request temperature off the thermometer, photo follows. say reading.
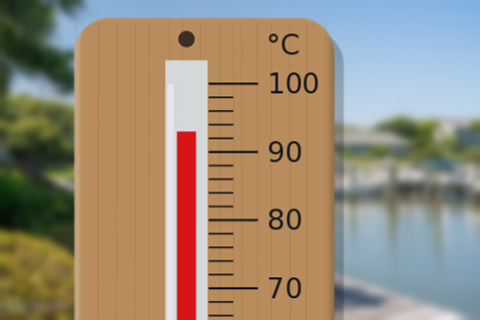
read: 93 °C
